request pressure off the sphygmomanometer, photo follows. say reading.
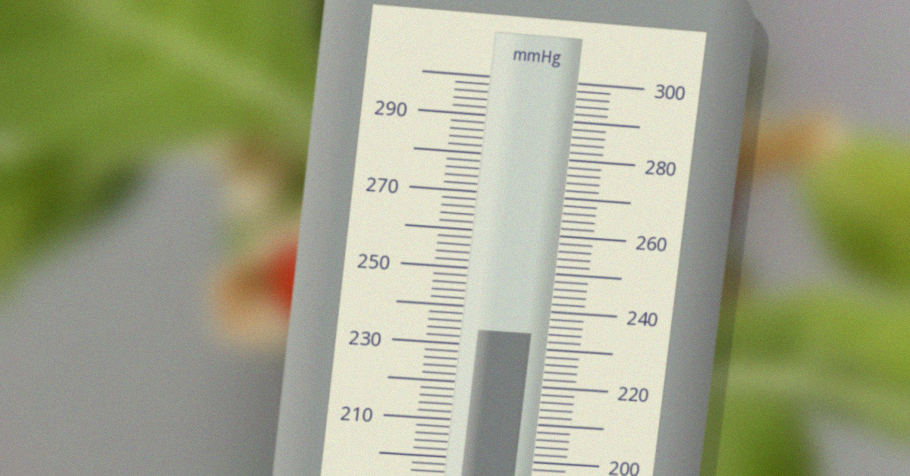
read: 234 mmHg
